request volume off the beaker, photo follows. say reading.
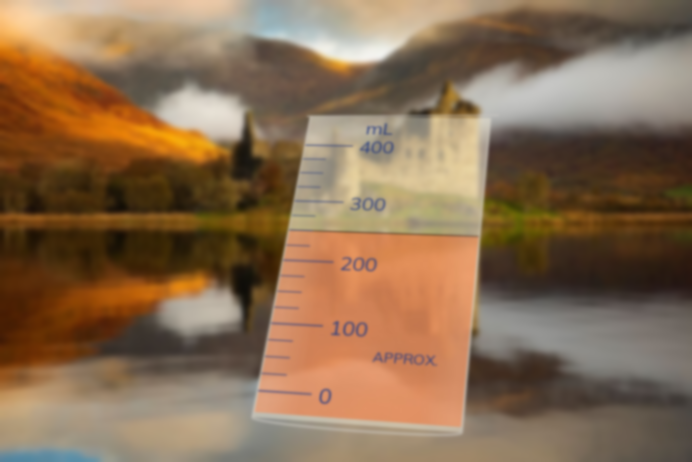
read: 250 mL
